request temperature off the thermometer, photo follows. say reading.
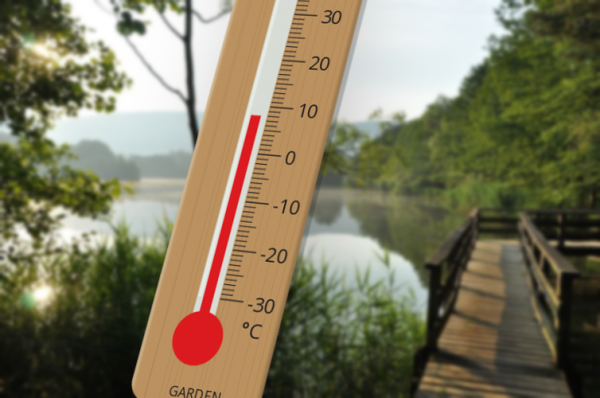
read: 8 °C
